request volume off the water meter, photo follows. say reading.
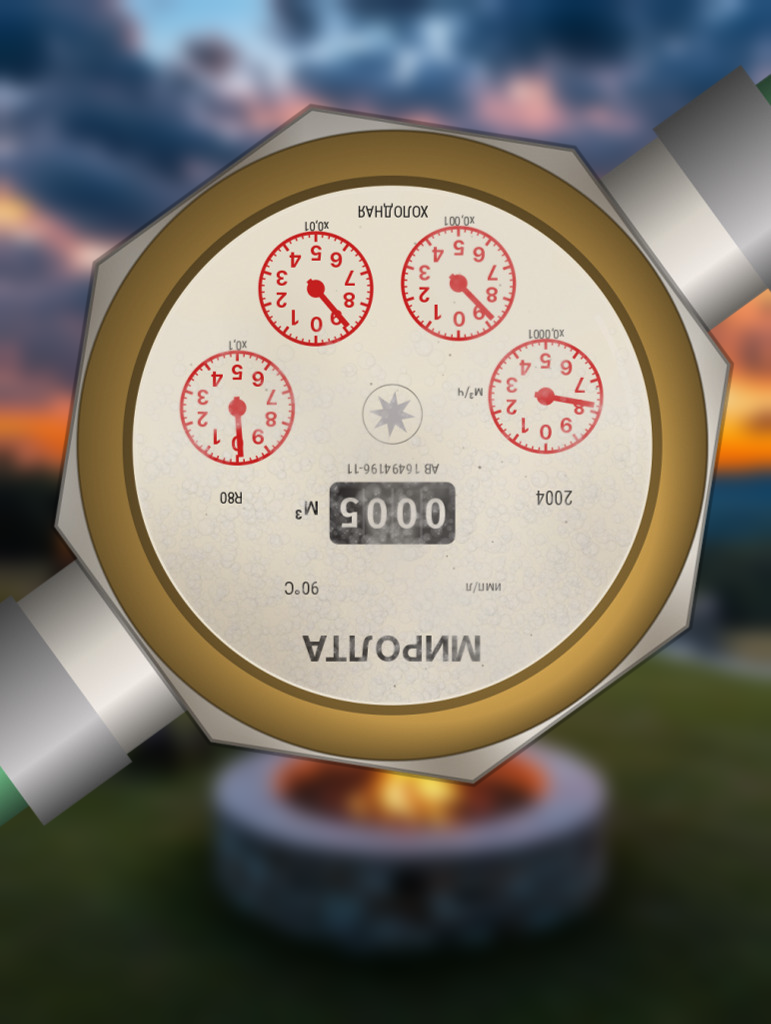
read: 4.9887 m³
